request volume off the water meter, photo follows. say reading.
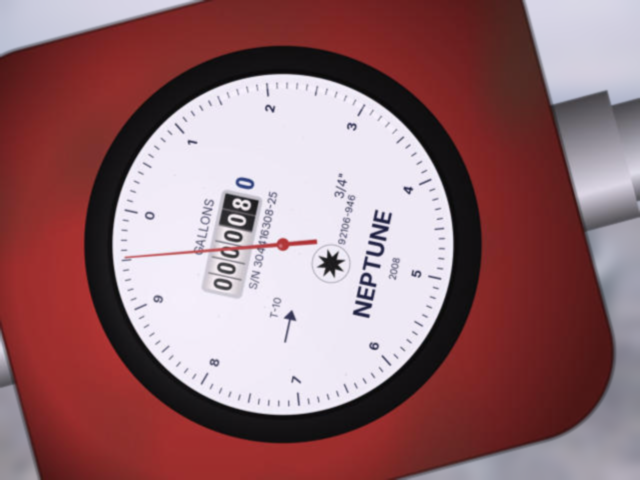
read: 79.5 gal
